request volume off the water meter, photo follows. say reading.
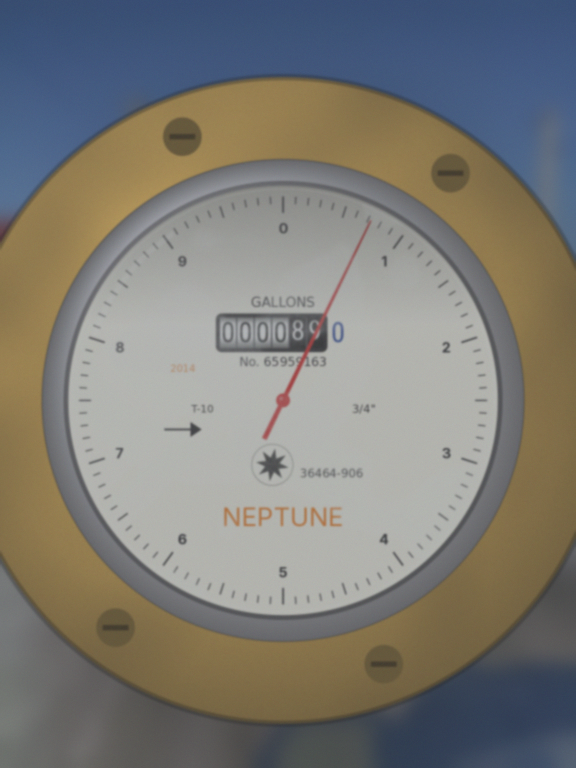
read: 890.7 gal
